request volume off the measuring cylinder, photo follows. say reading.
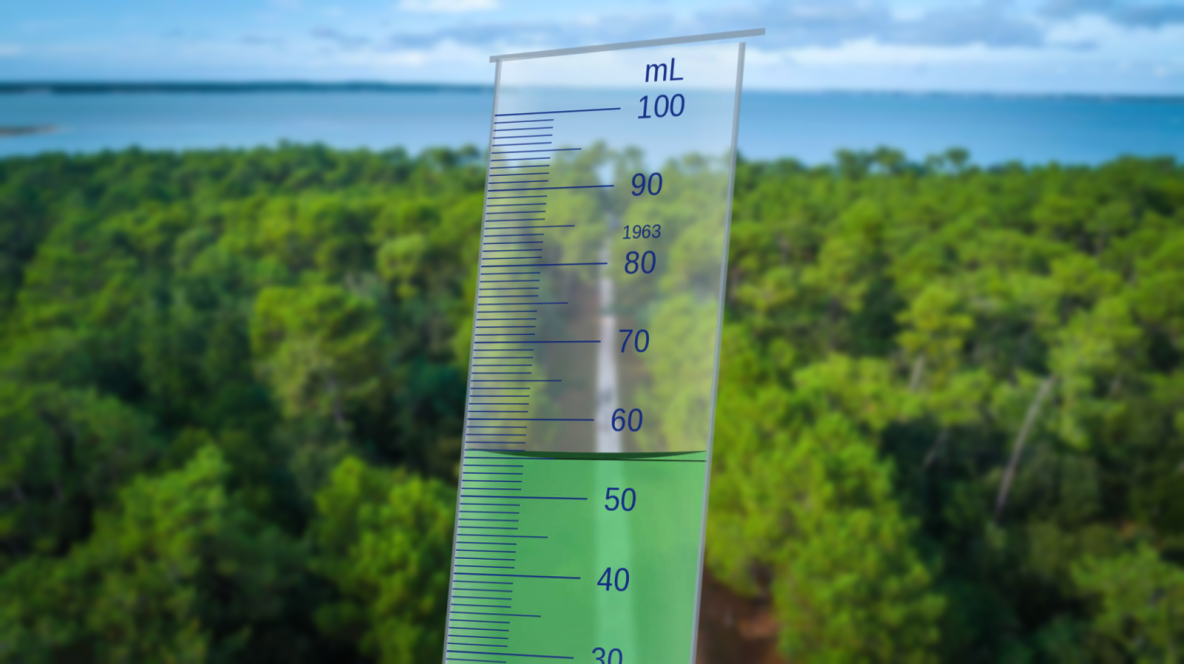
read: 55 mL
